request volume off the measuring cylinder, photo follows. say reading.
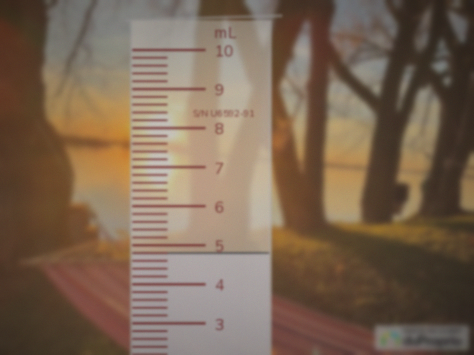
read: 4.8 mL
